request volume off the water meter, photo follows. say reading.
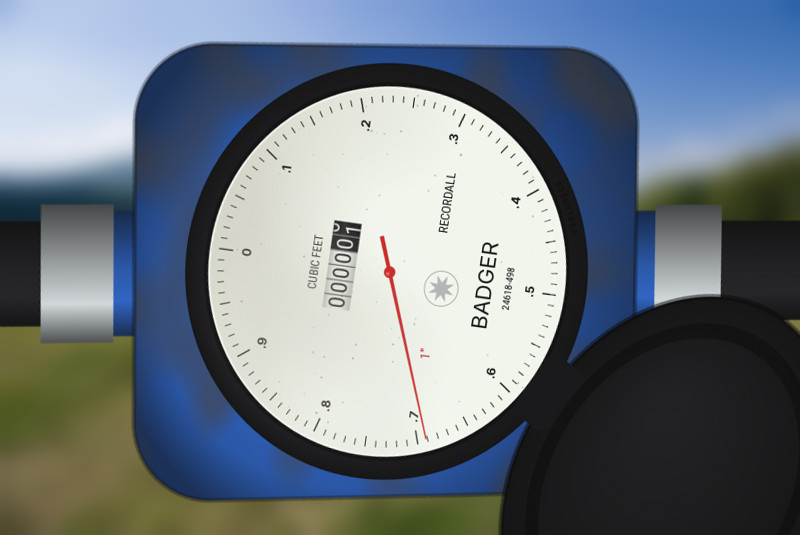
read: 0.69 ft³
